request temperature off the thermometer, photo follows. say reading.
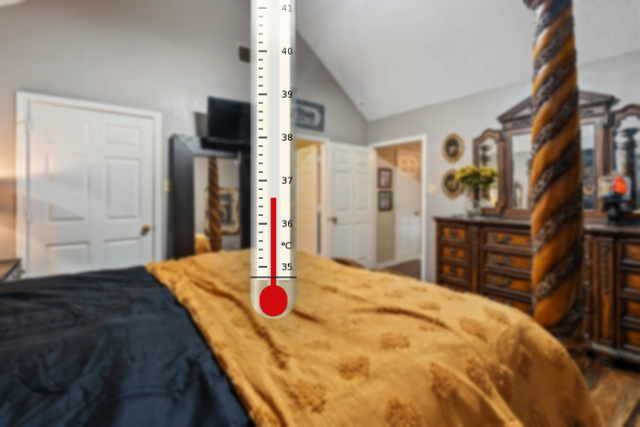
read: 36.6 °C
